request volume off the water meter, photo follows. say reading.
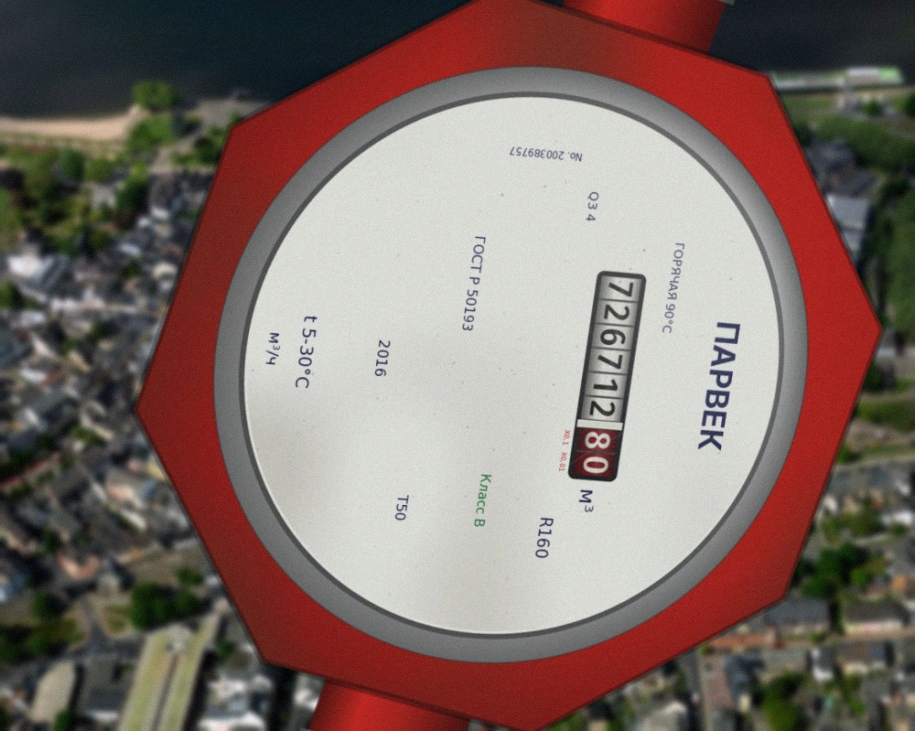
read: 726712.80 m³
